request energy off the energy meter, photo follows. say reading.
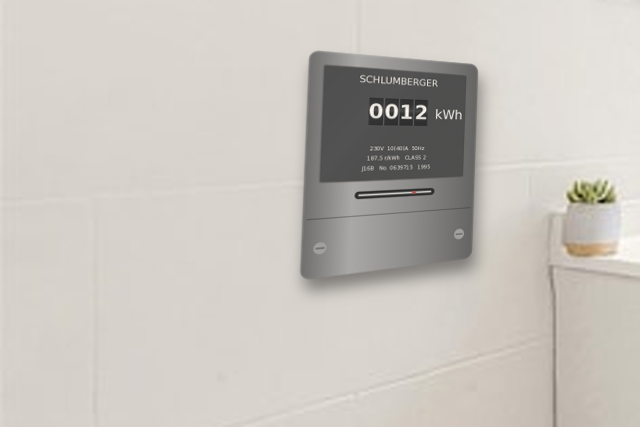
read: 12 kWh
